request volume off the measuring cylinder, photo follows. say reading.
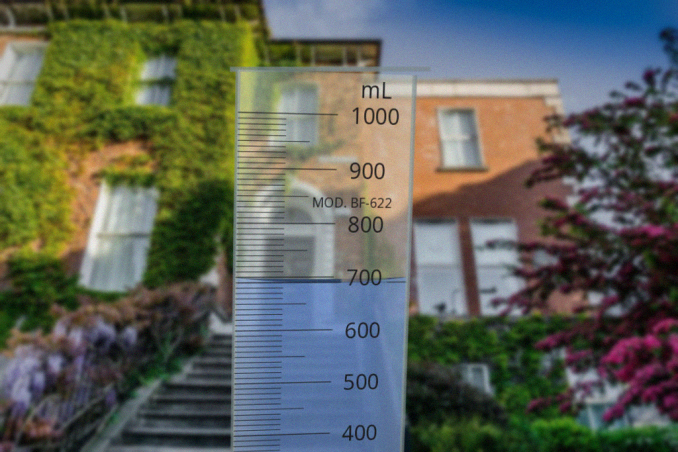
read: 690 mL
